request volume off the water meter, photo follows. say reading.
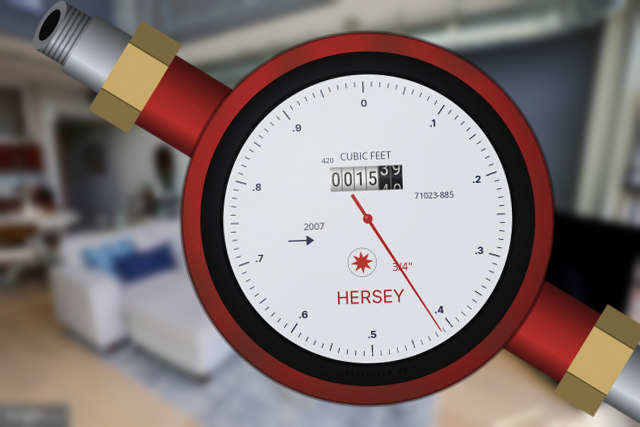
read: 1539.41 ft³
